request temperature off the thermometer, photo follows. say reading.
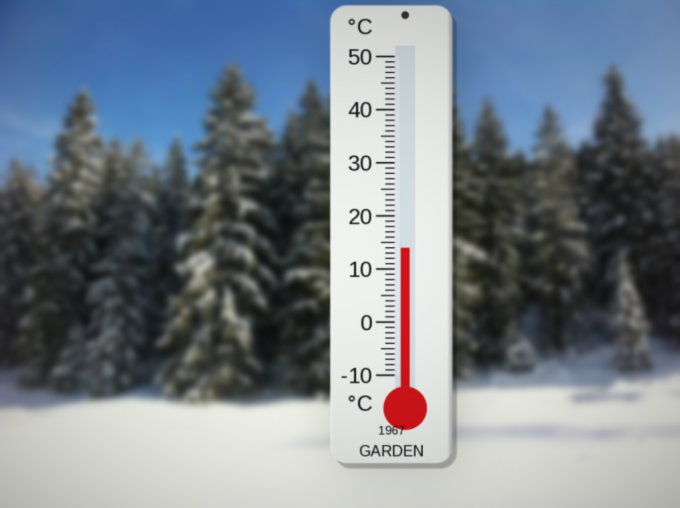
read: 14 °C
